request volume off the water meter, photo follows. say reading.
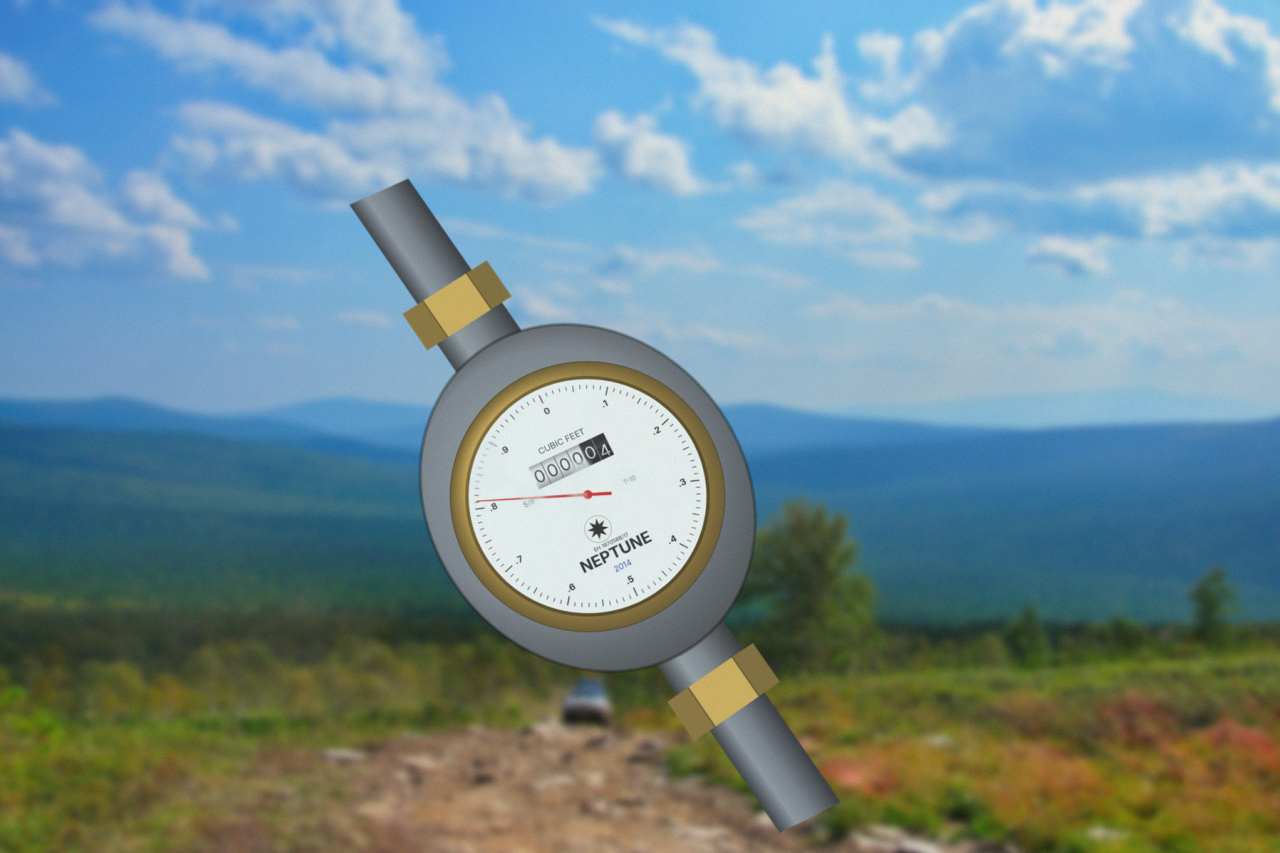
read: 3.81 ft³
